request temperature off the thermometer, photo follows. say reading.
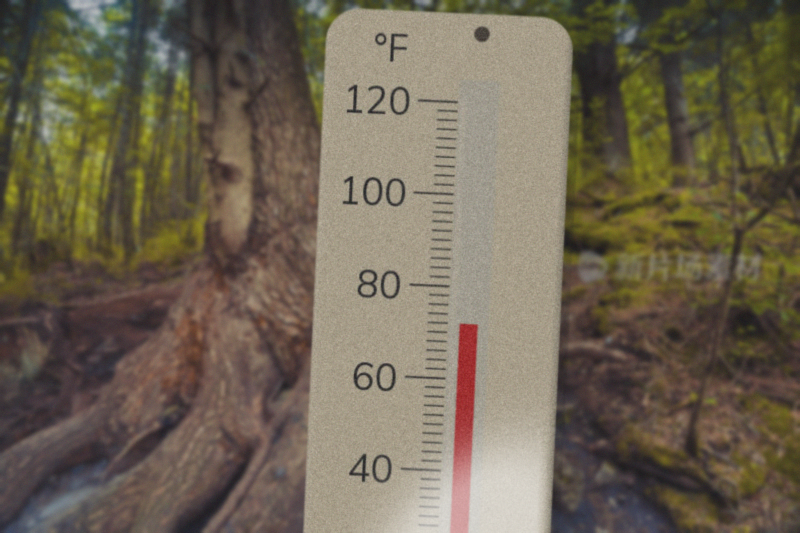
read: 72 °F
